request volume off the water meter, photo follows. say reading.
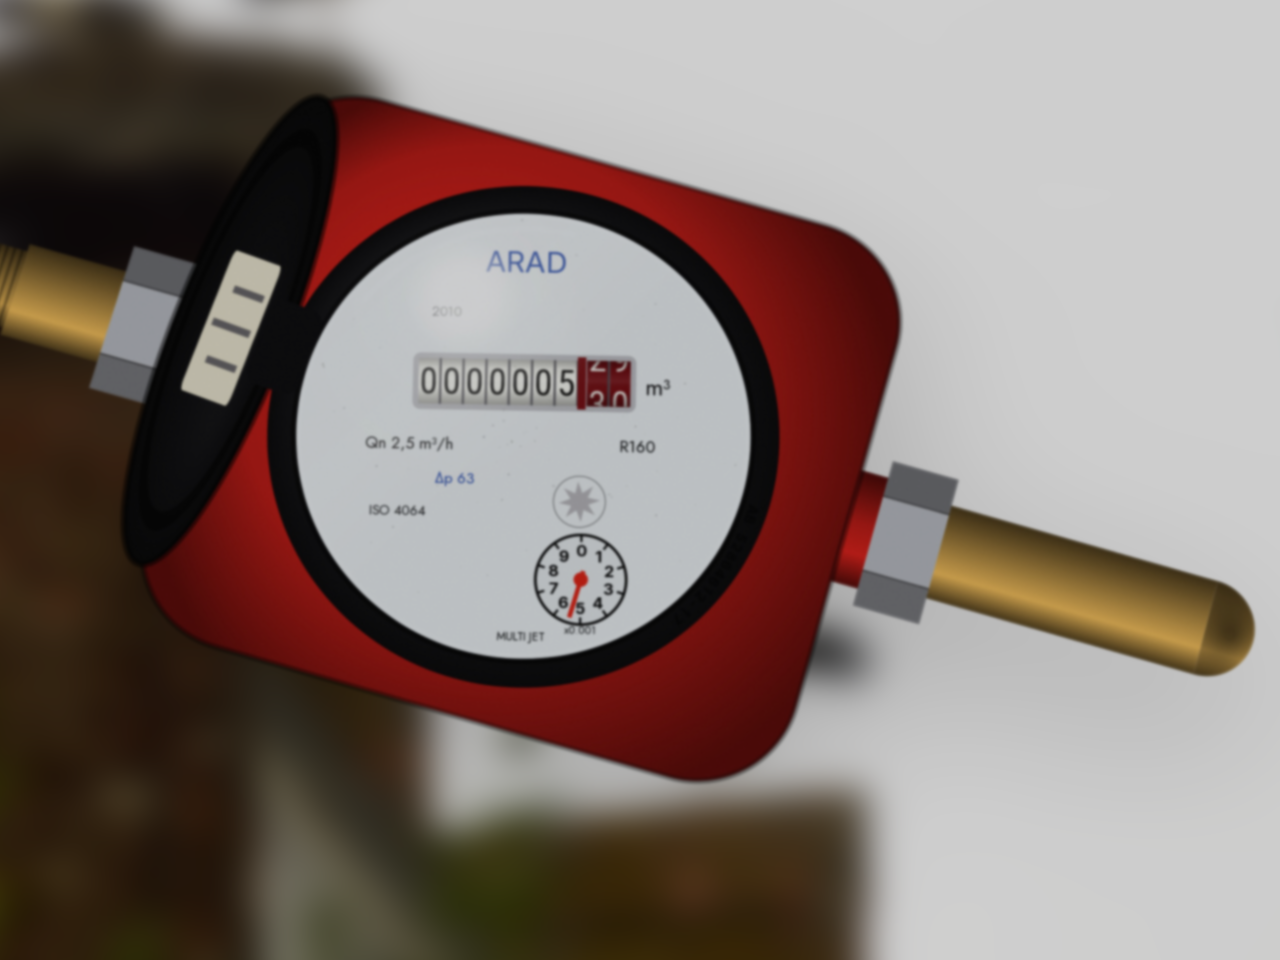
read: 5.295 m³
